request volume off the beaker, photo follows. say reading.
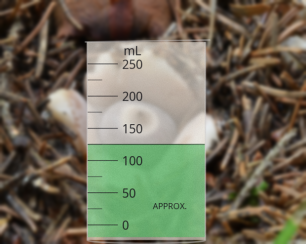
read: 125 mL
